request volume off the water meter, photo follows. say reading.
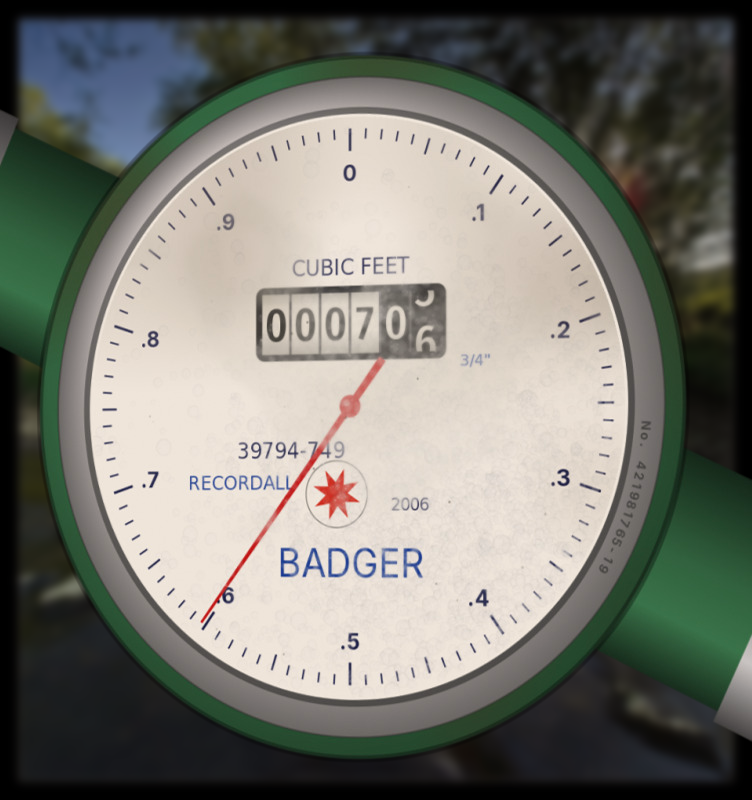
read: 705.60 ft³
